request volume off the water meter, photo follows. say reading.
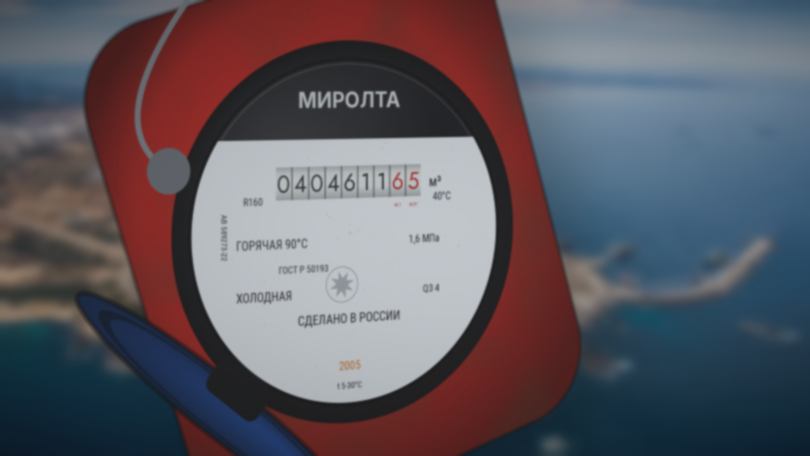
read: 404611.65 m³
